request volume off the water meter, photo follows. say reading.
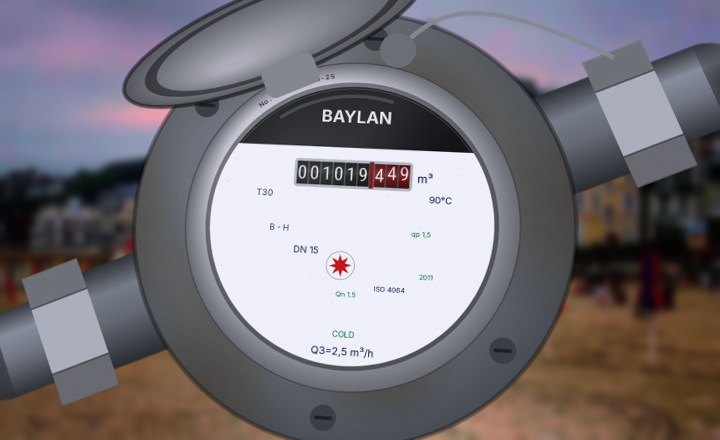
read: 1019.449 m³
